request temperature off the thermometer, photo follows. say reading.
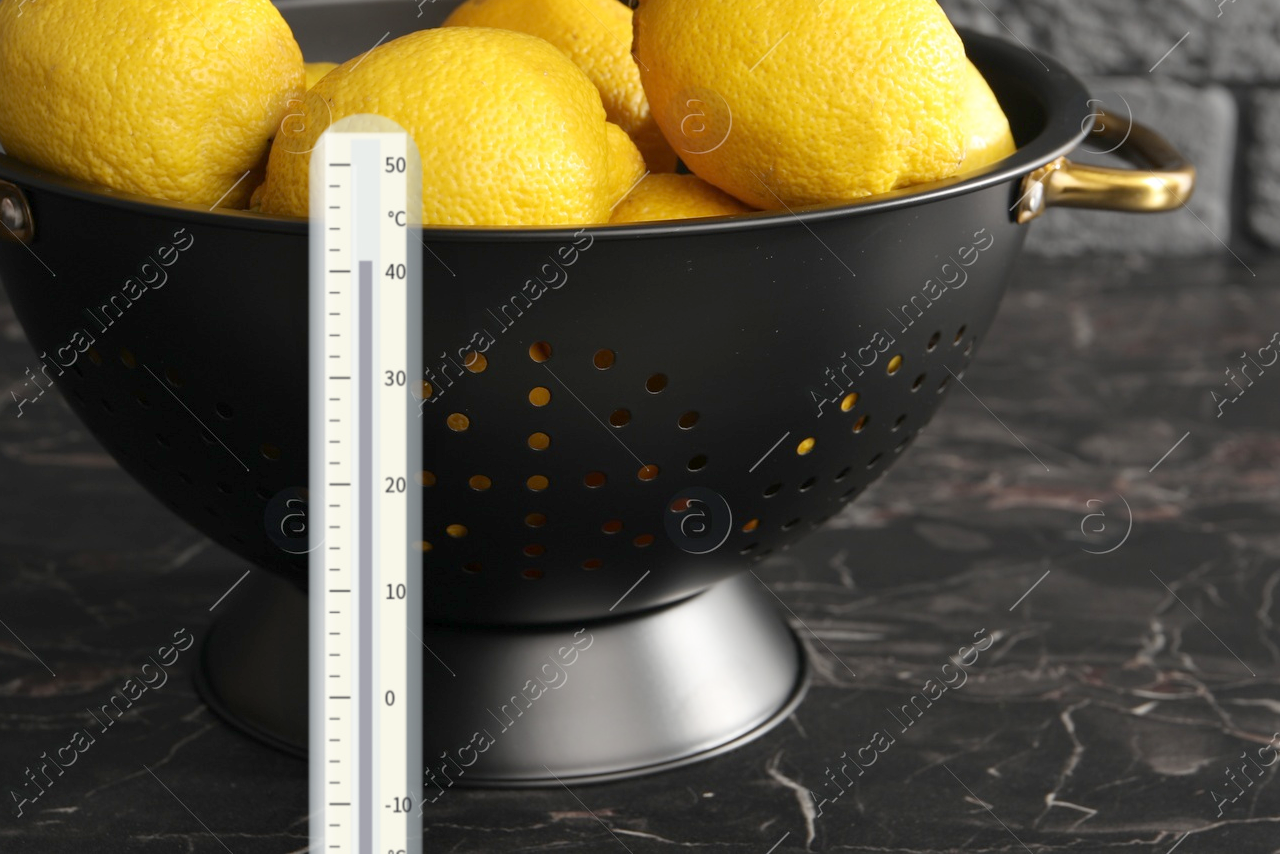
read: 41 °C
